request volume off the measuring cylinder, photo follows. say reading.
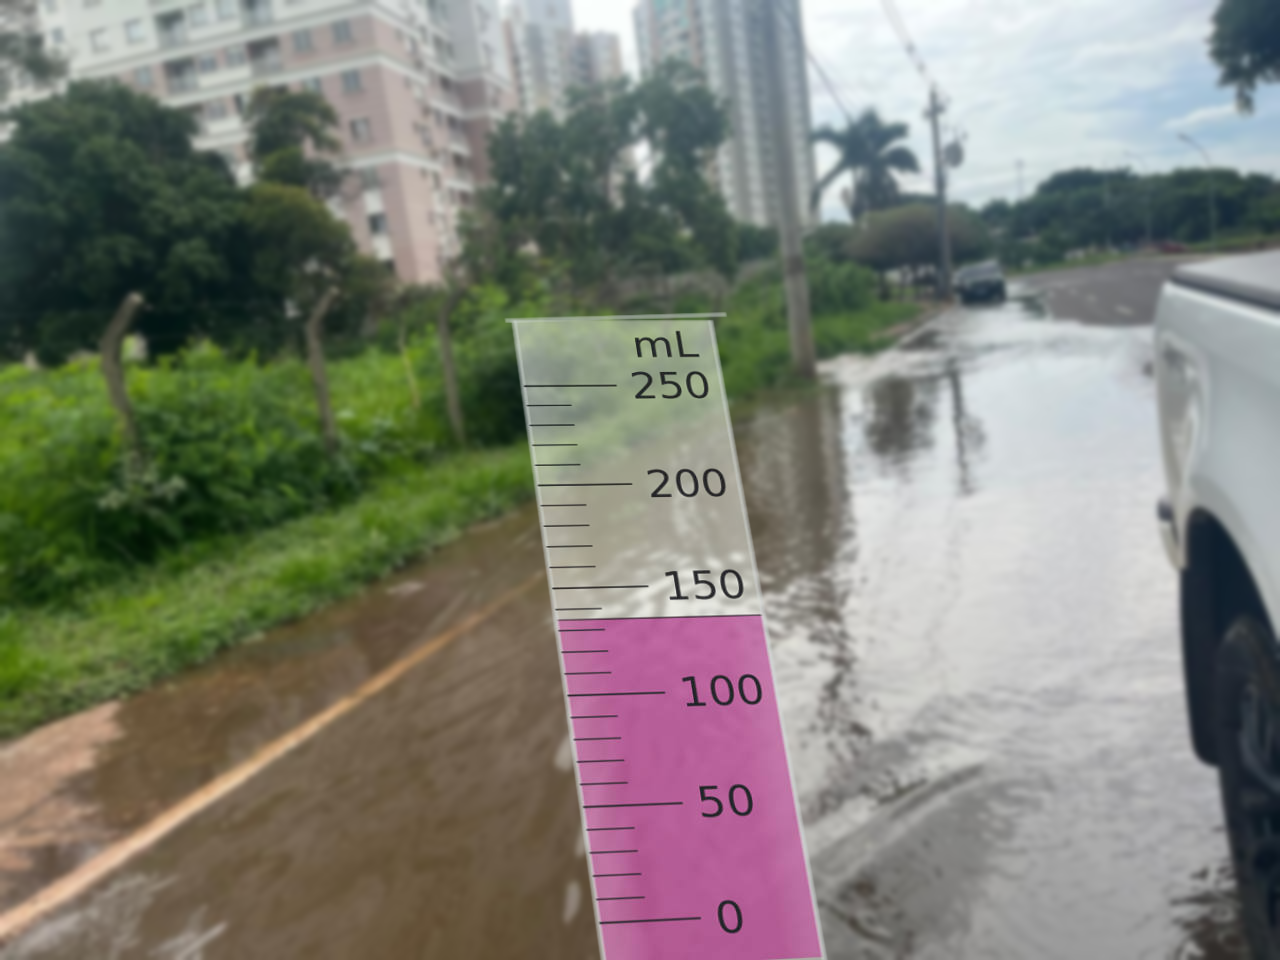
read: 135 mL
